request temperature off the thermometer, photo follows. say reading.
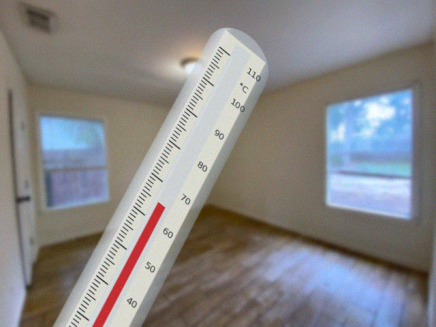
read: 65 °C
